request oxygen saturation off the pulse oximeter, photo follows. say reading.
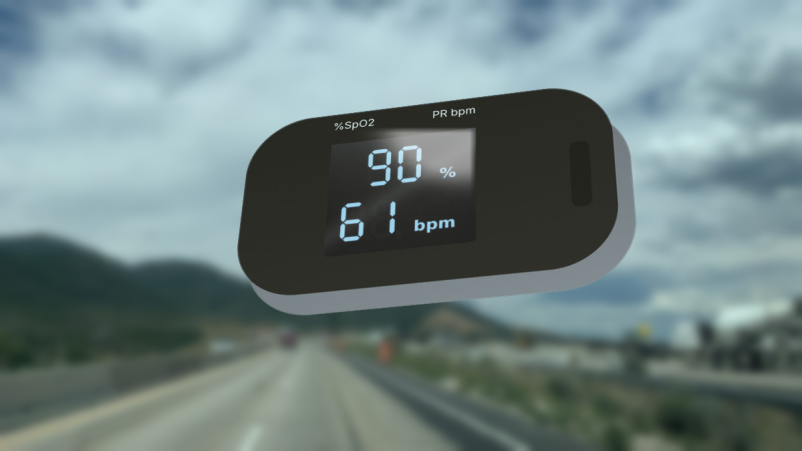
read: 90 %
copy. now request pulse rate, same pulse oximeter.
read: 61 bpm
